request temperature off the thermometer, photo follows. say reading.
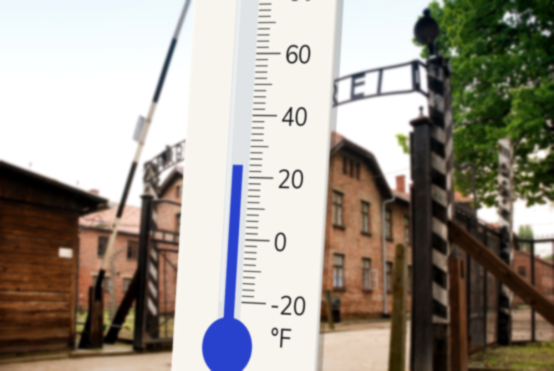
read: 24 °F
